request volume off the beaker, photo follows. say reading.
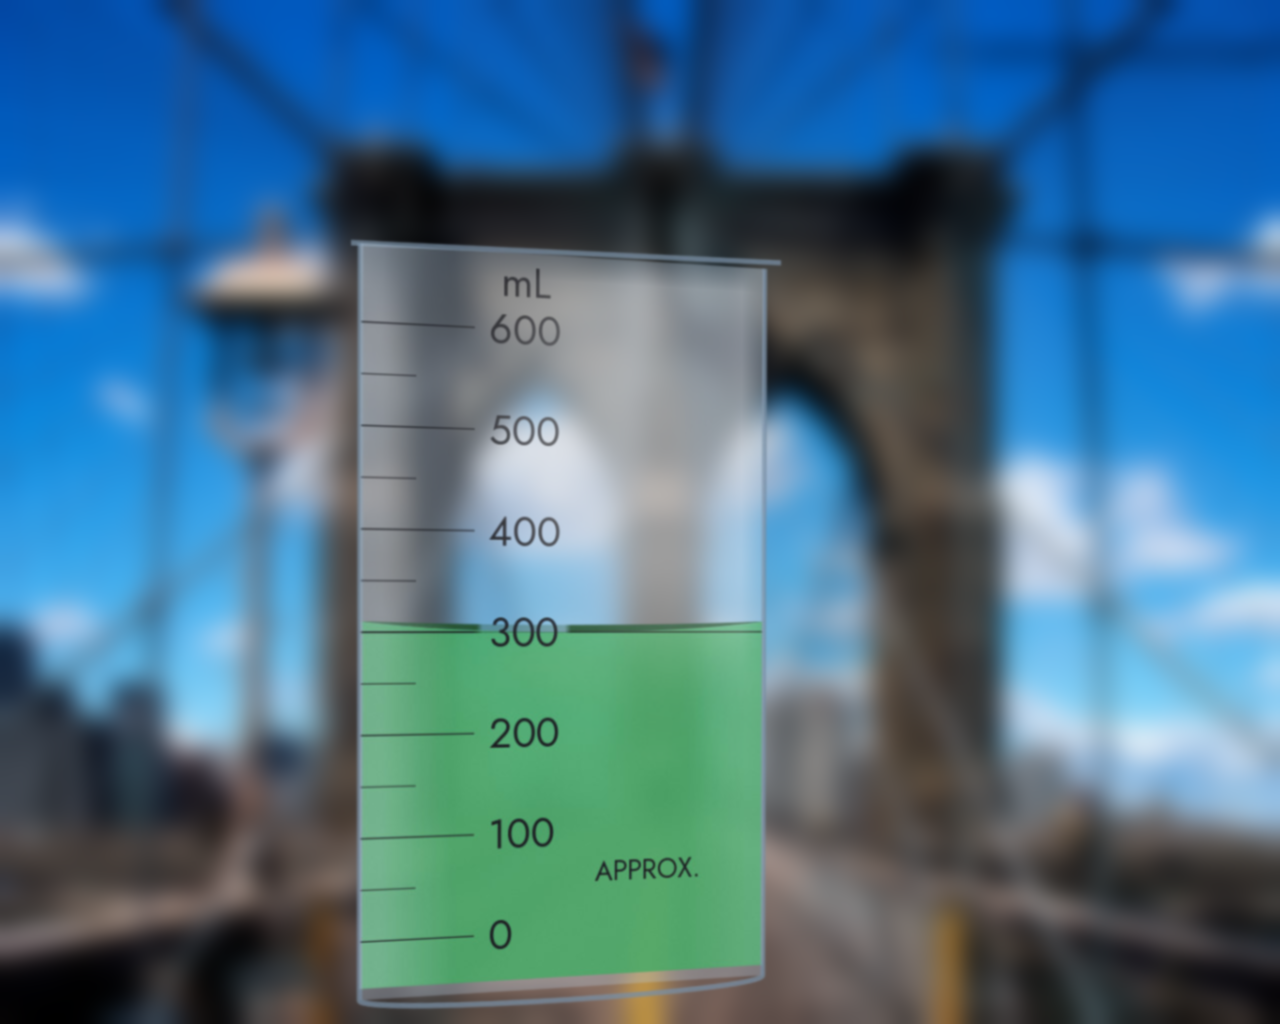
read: 300 mL
